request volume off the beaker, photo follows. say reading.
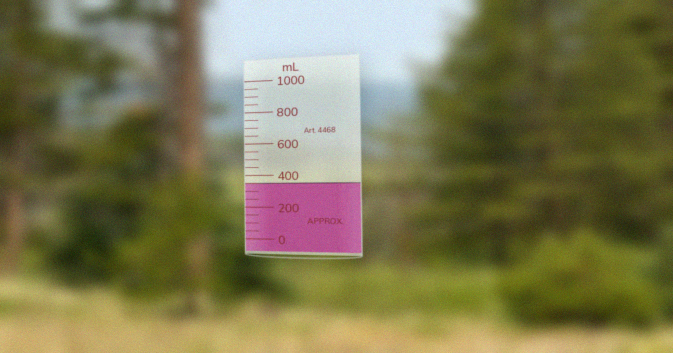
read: 350 mL
